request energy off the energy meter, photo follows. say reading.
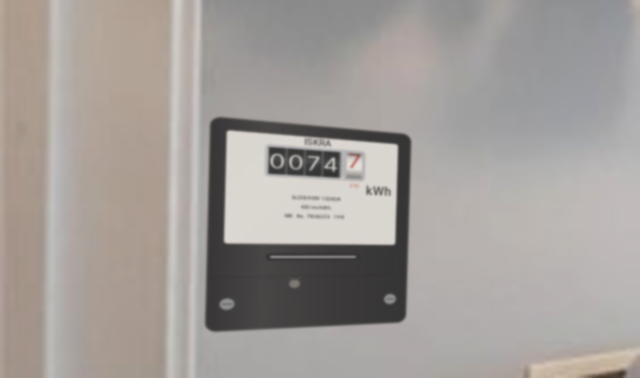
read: 74.7 kWh
